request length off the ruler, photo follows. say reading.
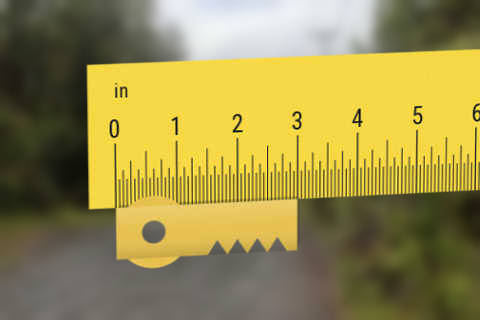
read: 3 in
